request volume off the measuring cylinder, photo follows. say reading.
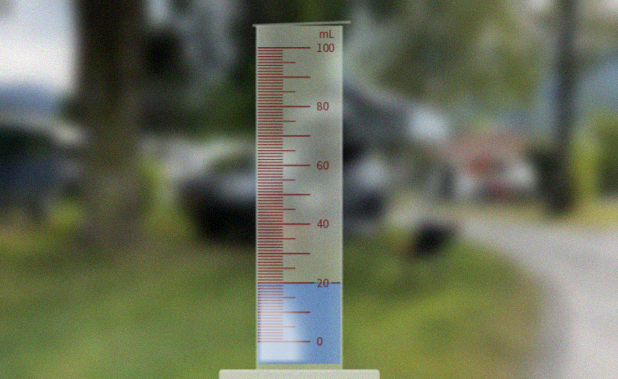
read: 20 mL
